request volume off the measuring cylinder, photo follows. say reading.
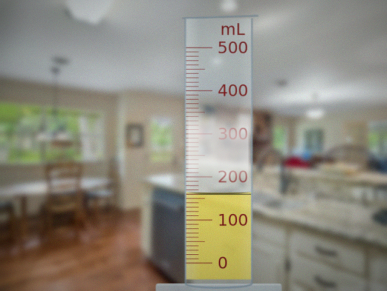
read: 160 mL
